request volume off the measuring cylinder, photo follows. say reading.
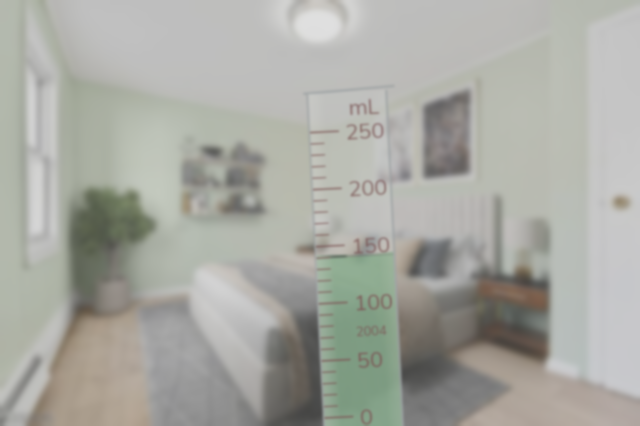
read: 140 mL
